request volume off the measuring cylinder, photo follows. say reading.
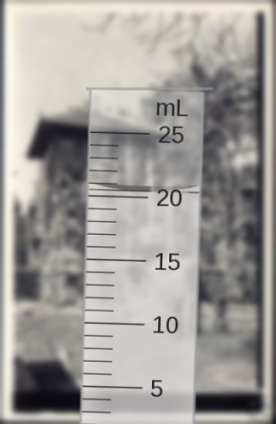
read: 20.5 mL
